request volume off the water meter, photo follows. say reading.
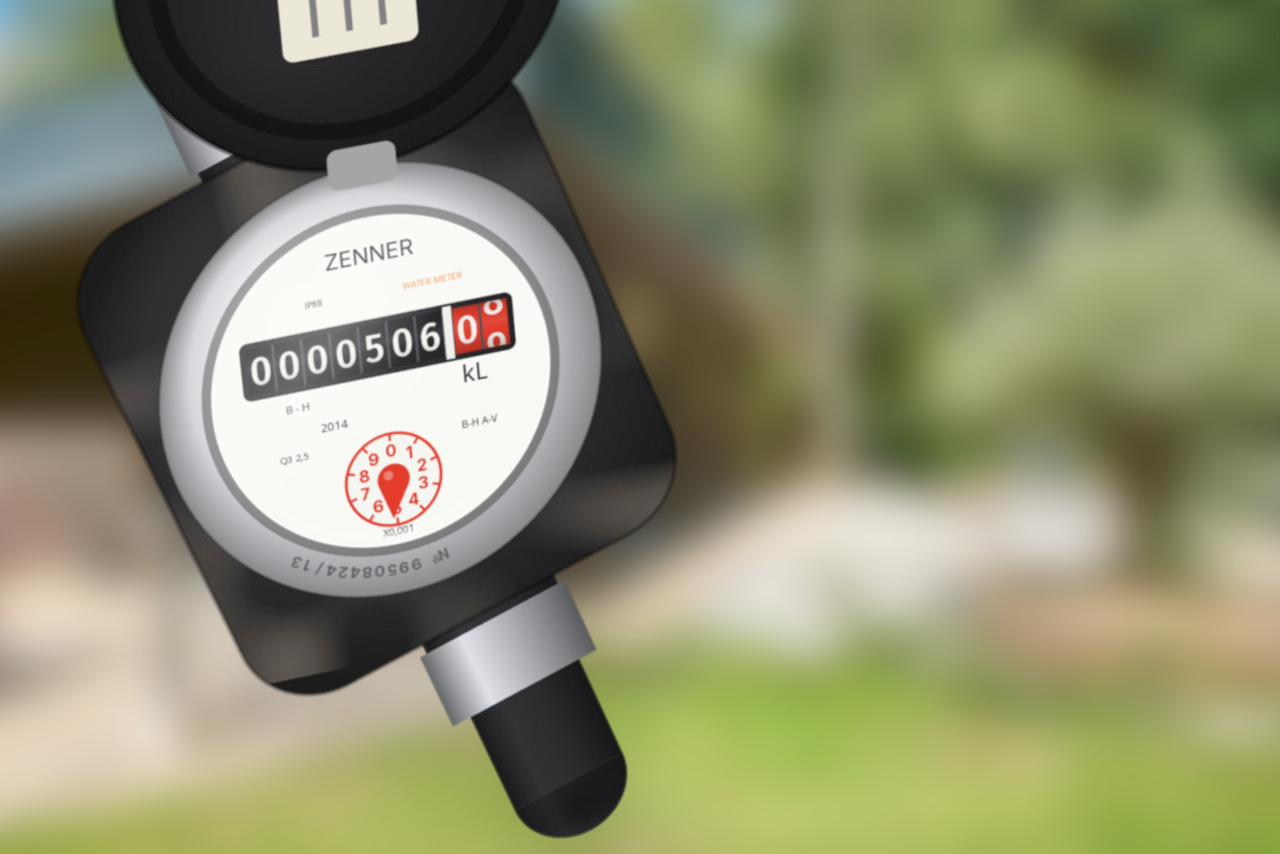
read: 506.085 kL
